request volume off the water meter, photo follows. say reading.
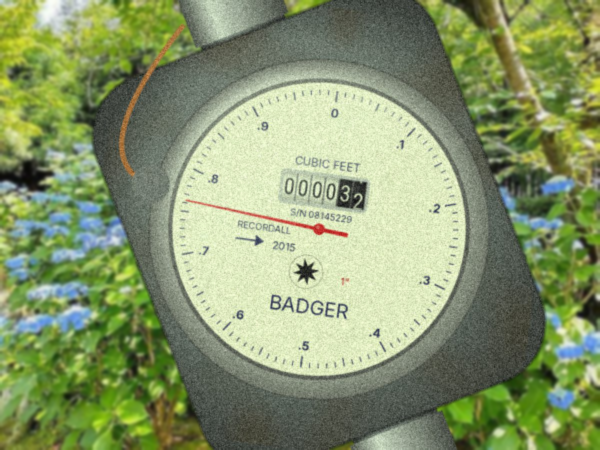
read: 31.76 ft³
